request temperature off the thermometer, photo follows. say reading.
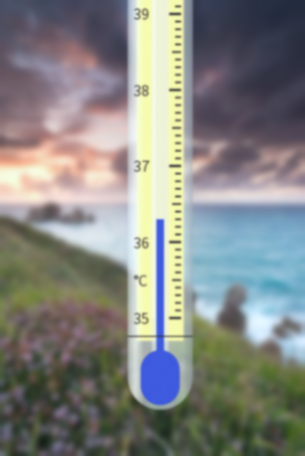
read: 36.3 °C
